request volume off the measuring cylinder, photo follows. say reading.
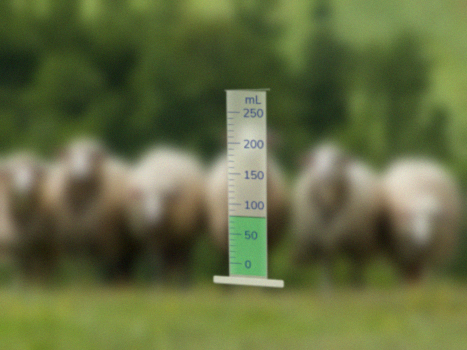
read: 80 mL
